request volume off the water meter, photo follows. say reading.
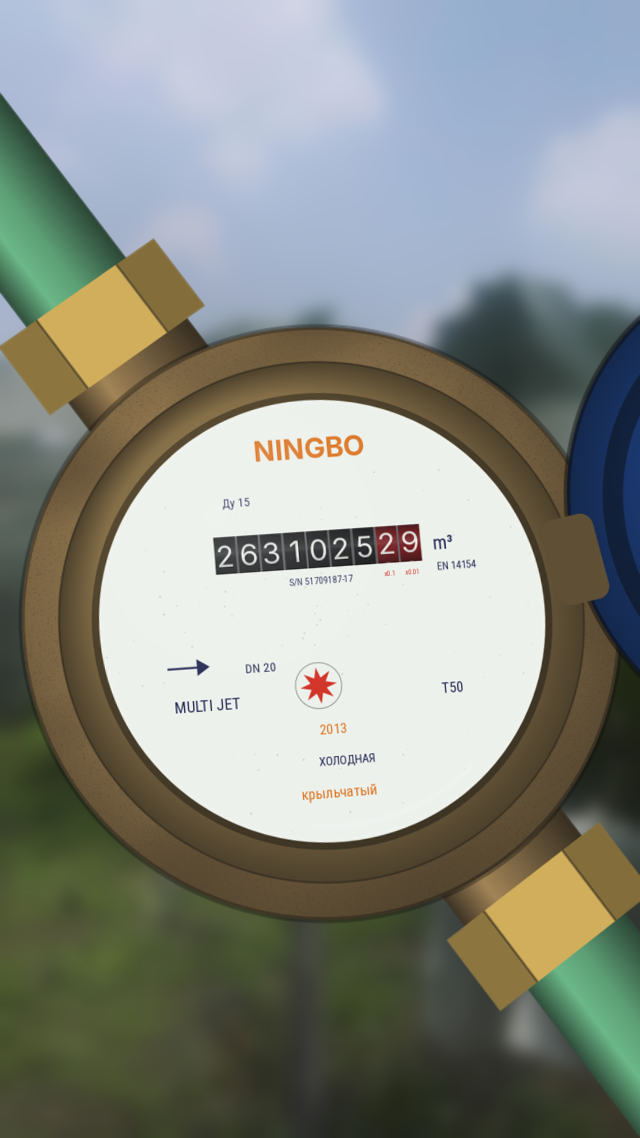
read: 2631025.29 m³
